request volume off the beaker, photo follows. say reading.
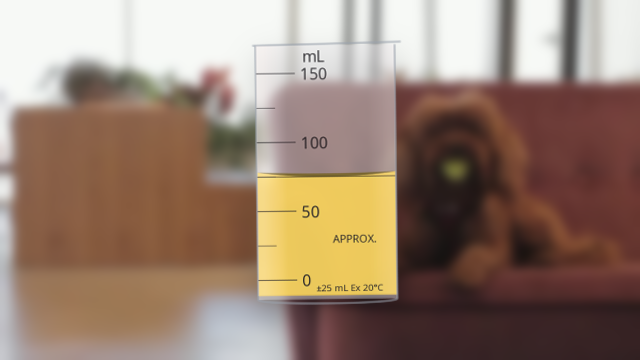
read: 75 mL
